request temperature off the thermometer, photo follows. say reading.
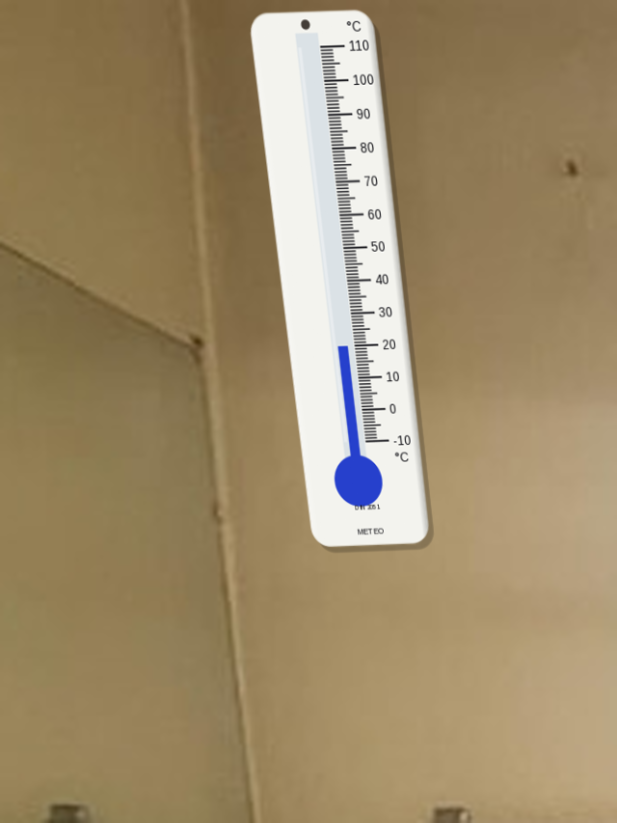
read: 20 °C
